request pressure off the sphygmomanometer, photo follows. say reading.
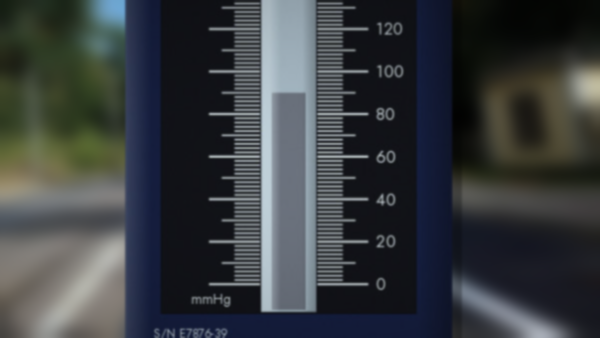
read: 90 mmHg
